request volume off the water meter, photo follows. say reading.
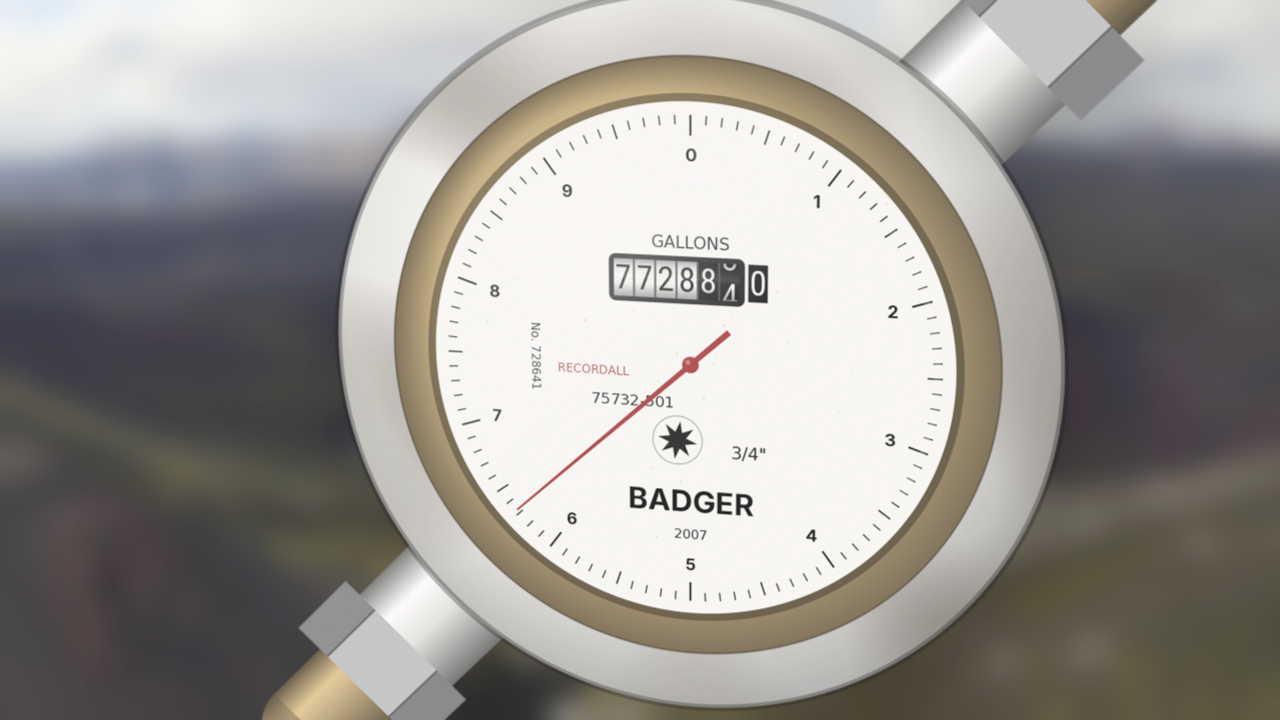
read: 7728836.3 gal
